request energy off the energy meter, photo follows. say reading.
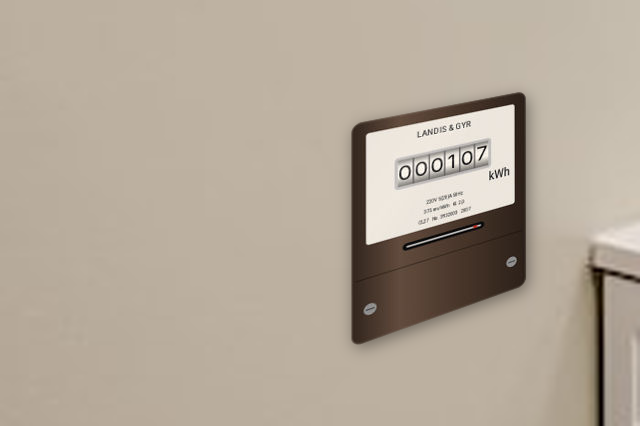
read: 107 kWh
